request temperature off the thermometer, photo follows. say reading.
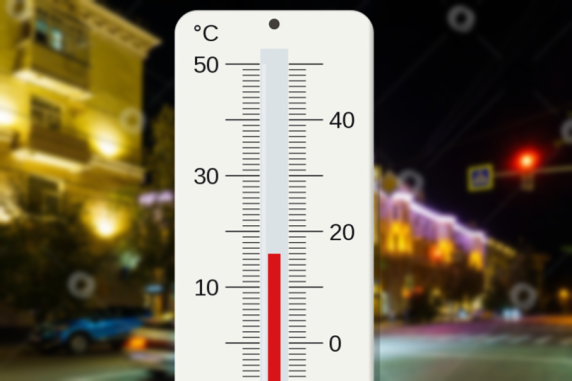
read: 16 °C
